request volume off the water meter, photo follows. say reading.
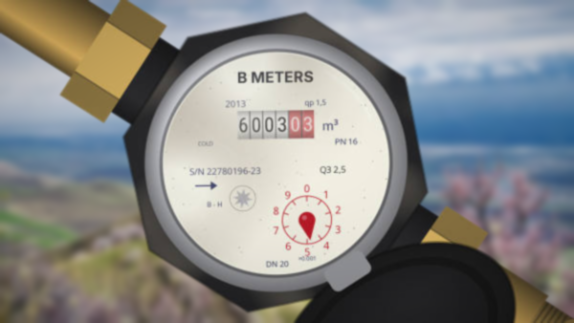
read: 6003.034 m³
